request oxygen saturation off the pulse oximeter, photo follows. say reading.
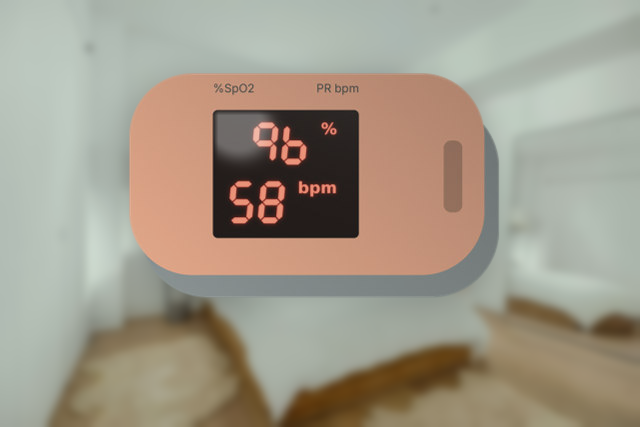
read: 96 %
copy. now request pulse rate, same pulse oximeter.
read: 58 bpm
